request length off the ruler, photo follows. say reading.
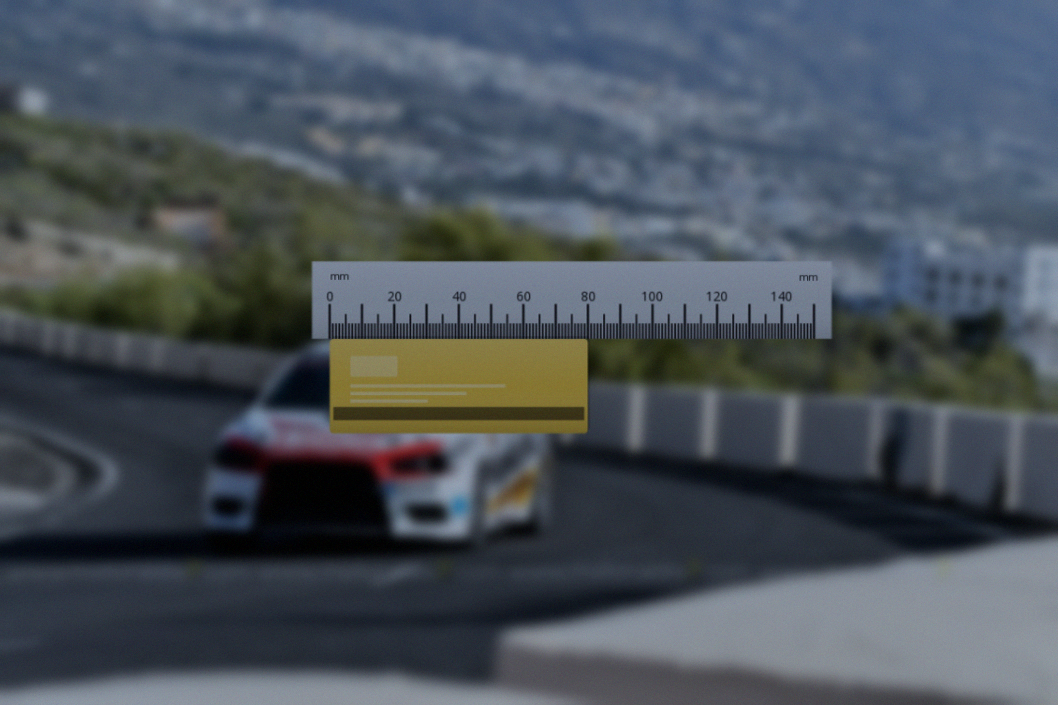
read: 80 mm
